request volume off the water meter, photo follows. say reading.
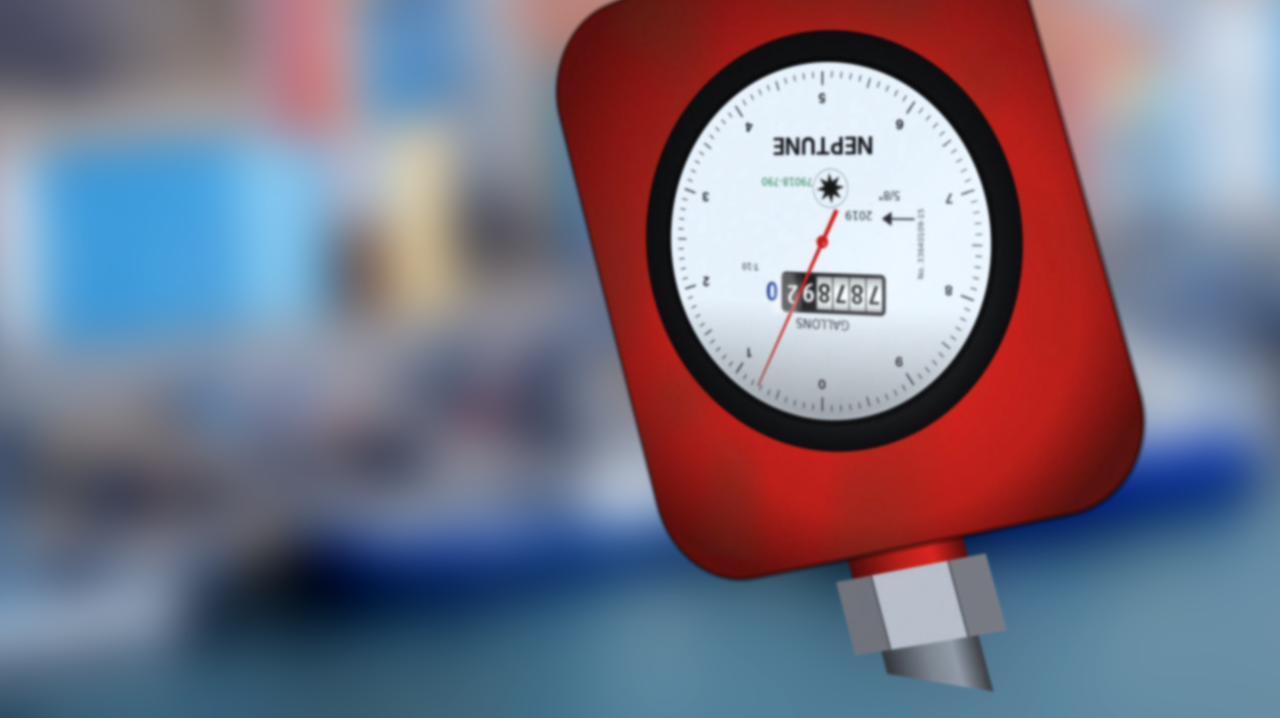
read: 7878920.7 gal
